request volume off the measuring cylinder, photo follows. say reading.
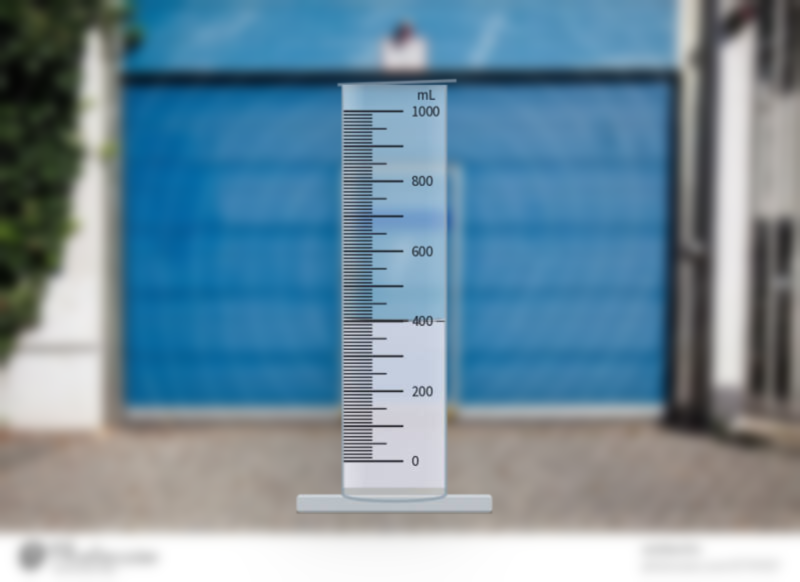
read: 400 mL
